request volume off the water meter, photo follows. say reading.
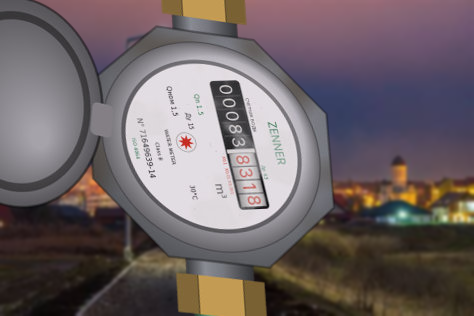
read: 83.8318 m³
